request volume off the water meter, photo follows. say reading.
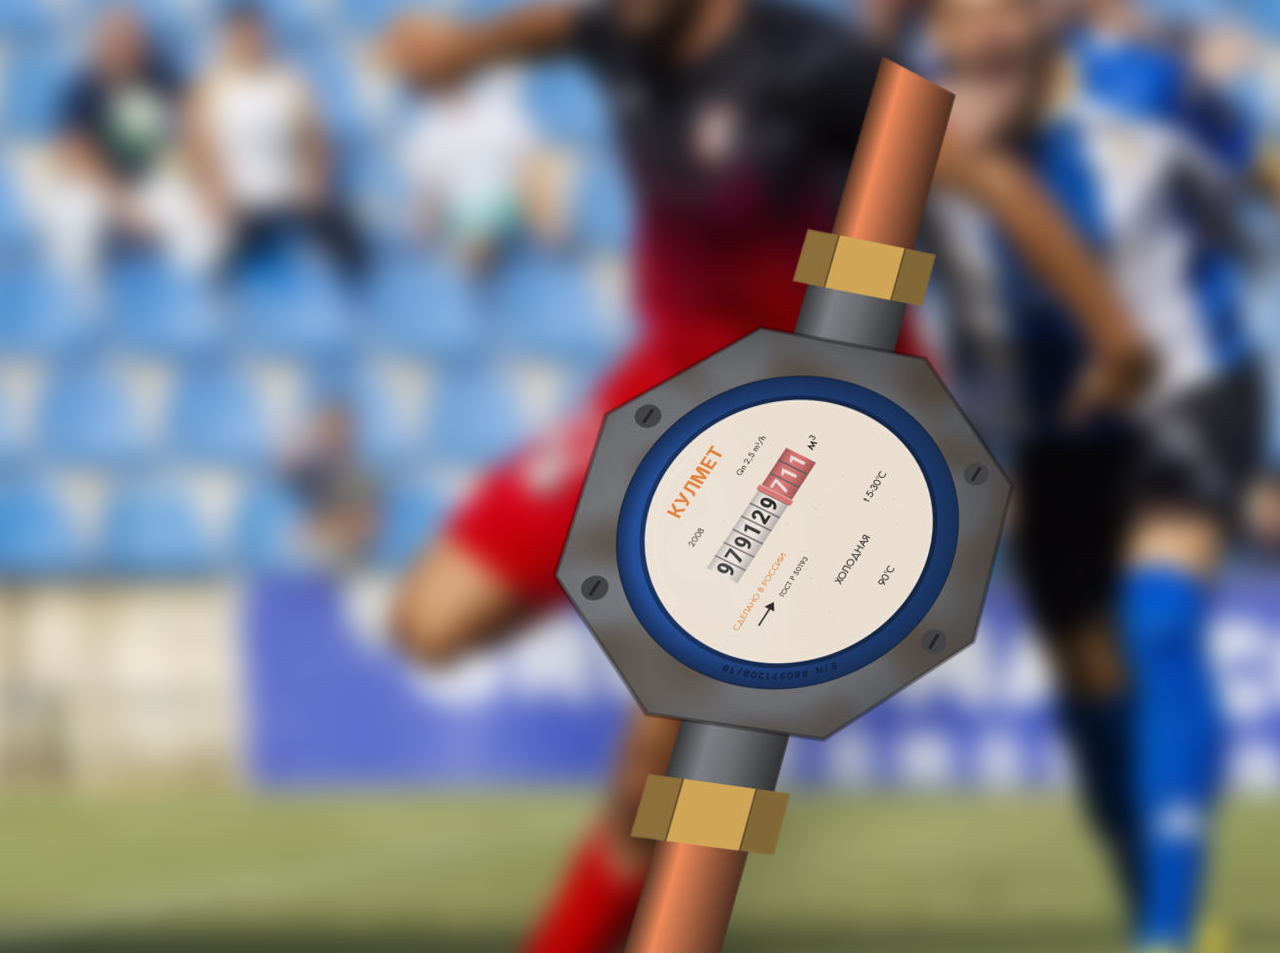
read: 979129.711 m³
